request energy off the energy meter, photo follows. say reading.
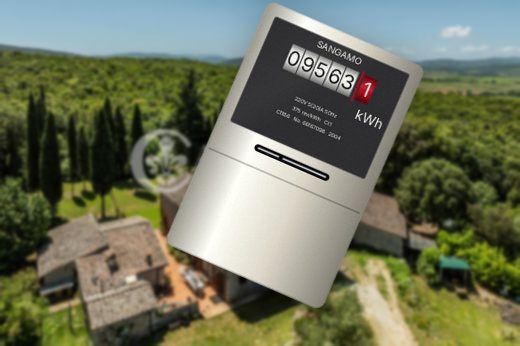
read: 9563.1 kWh
